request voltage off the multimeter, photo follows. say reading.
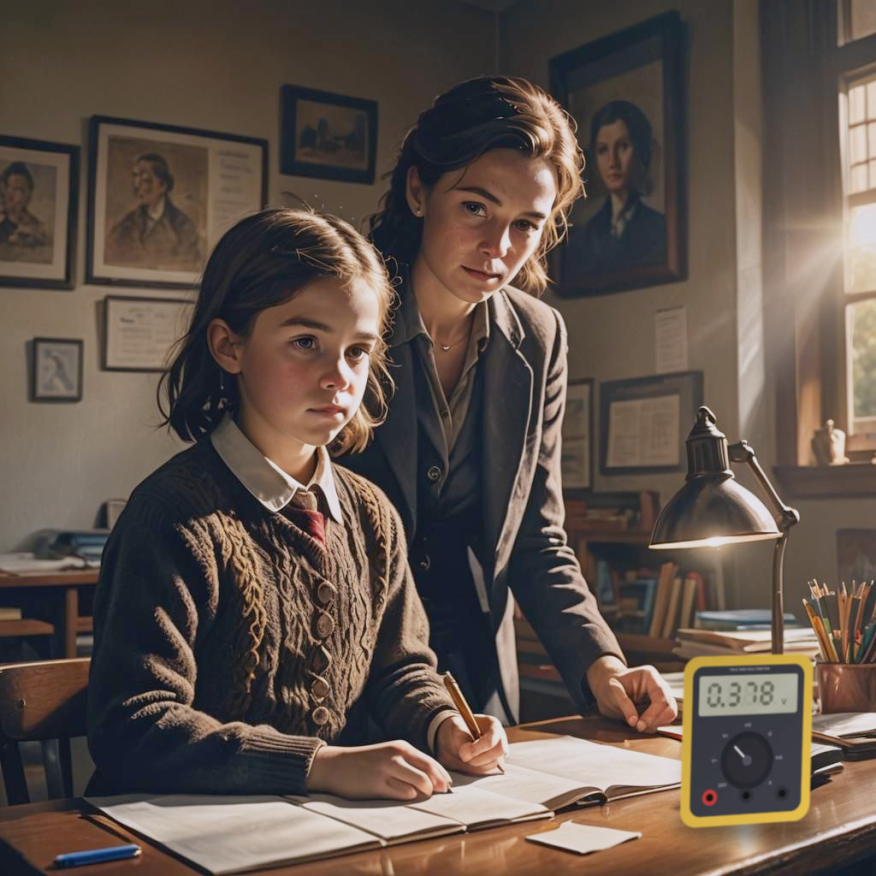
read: 0.378 V
